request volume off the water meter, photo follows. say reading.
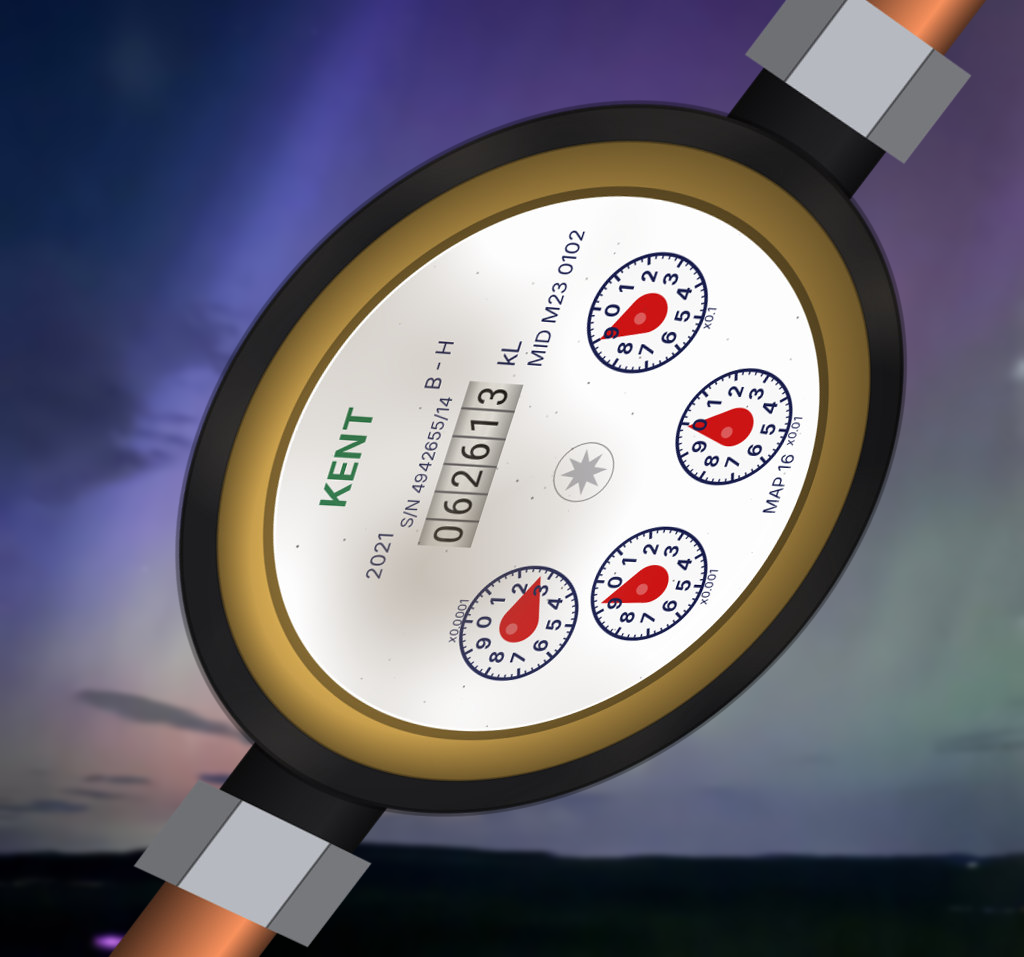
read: 62613.8992 kL
